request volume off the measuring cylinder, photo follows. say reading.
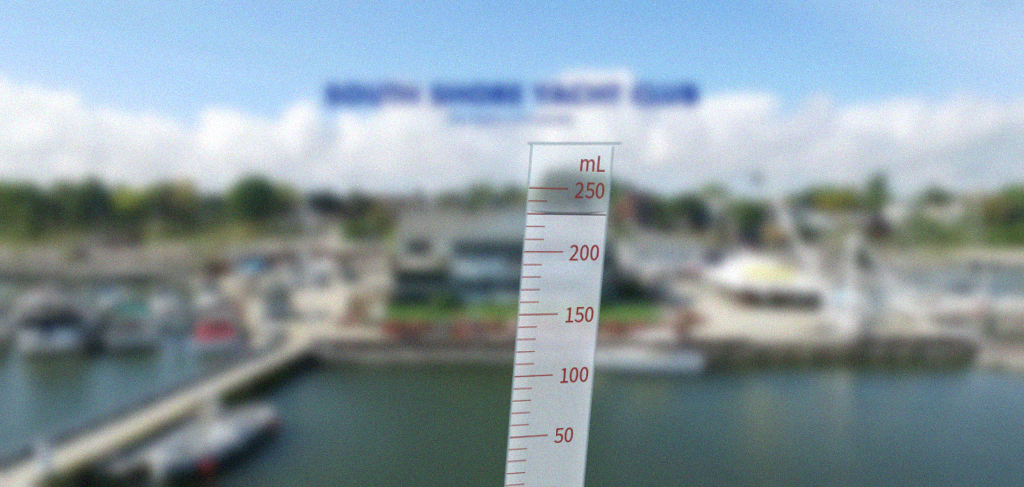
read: 230 mL
